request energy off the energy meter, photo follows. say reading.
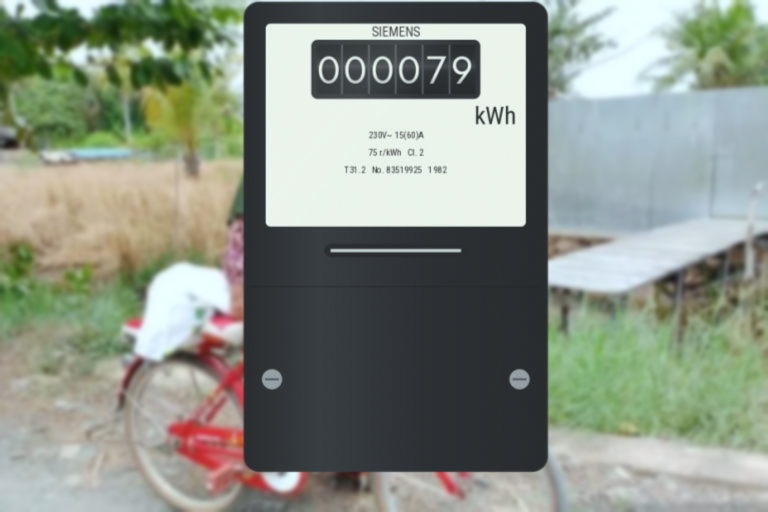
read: 79 kWh
